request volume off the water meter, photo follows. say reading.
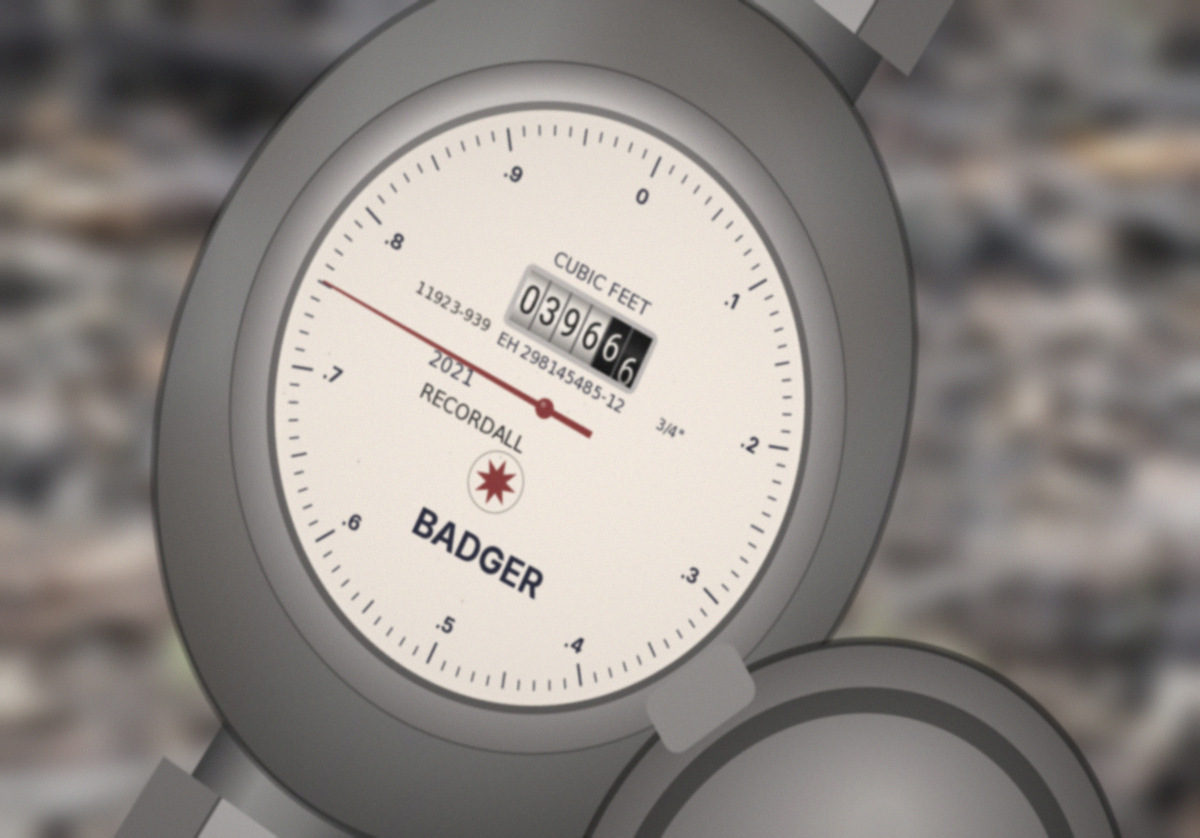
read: 39665.75 ft³
